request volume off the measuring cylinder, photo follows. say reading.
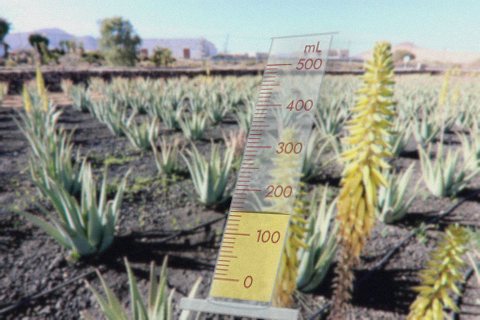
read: 150 mL
